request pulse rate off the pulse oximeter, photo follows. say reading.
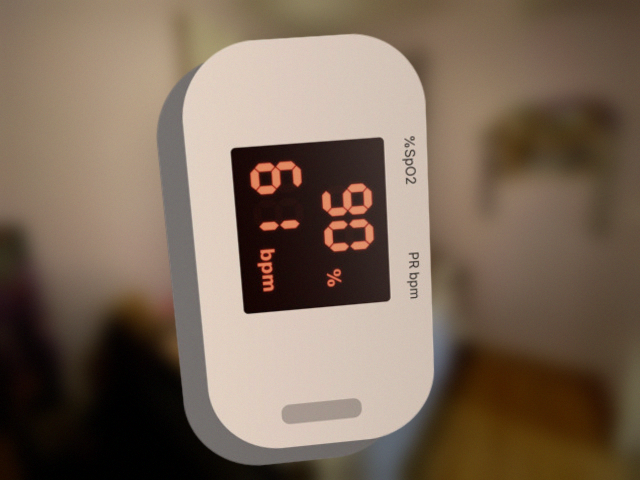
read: 61 bpm
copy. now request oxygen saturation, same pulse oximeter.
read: 90 %
